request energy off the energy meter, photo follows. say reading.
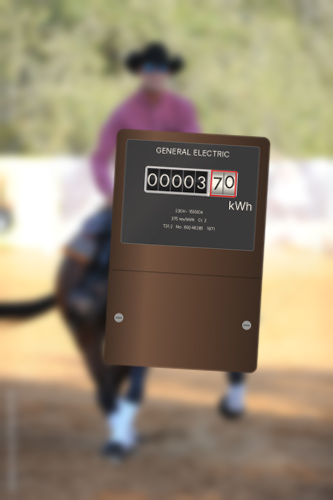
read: 3.70 kWh
